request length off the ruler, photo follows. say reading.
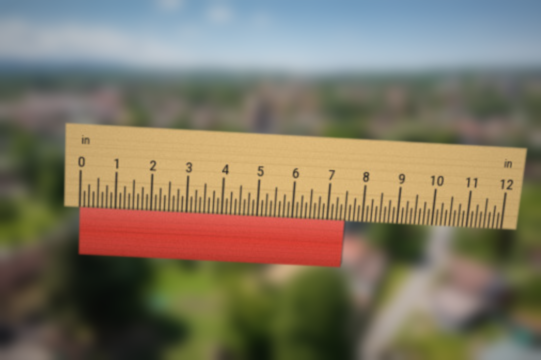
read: 7.5 in
